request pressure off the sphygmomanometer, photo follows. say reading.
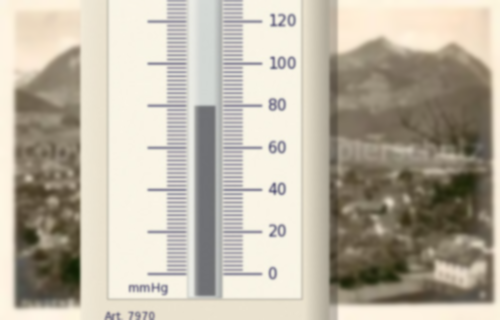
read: 80 mmHg
